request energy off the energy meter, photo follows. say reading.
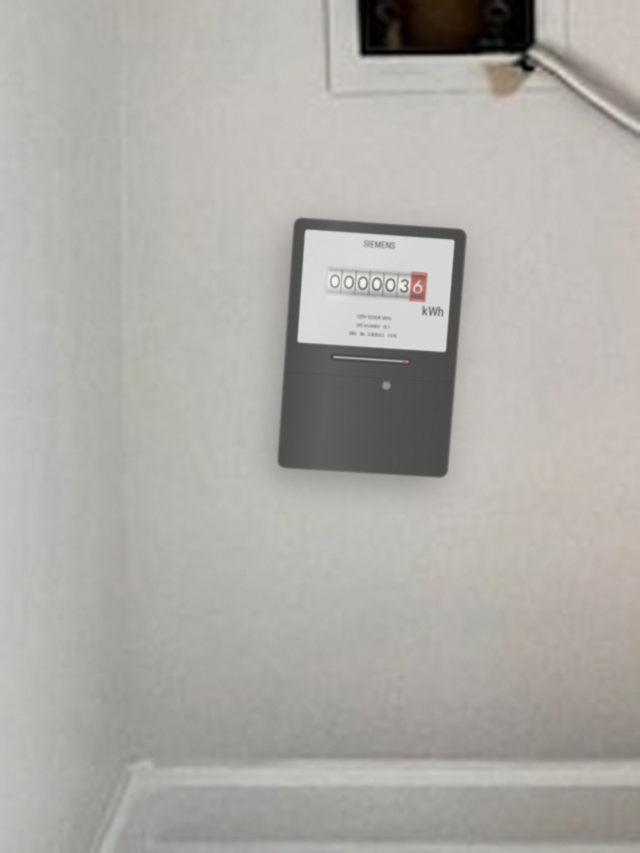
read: 3.6 kWh
